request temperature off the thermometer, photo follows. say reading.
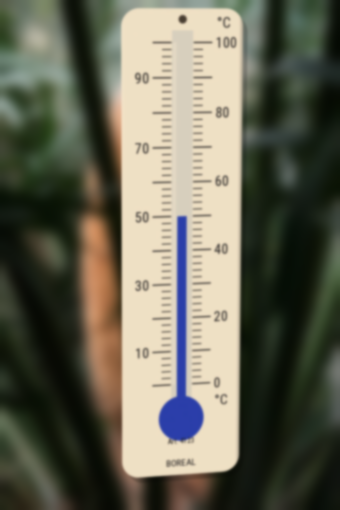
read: 50 °C
